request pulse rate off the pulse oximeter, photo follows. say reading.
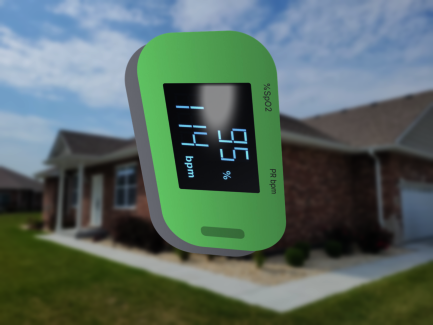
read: 114 bpm
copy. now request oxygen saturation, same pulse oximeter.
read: 95 %
